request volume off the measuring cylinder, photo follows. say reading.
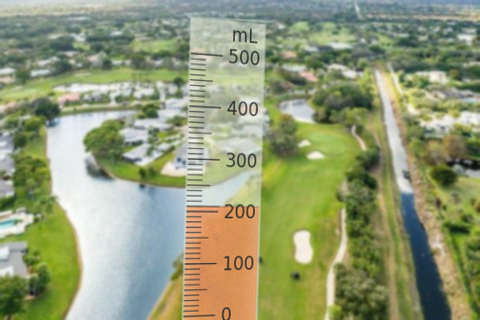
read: 210 mL
